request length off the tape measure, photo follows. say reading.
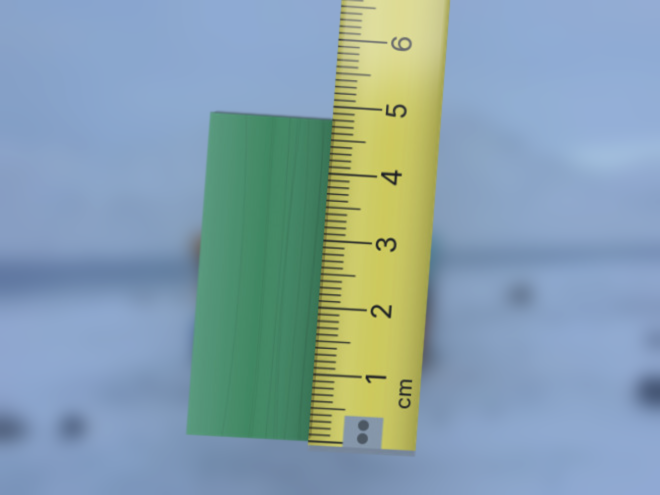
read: 4.8 cm
